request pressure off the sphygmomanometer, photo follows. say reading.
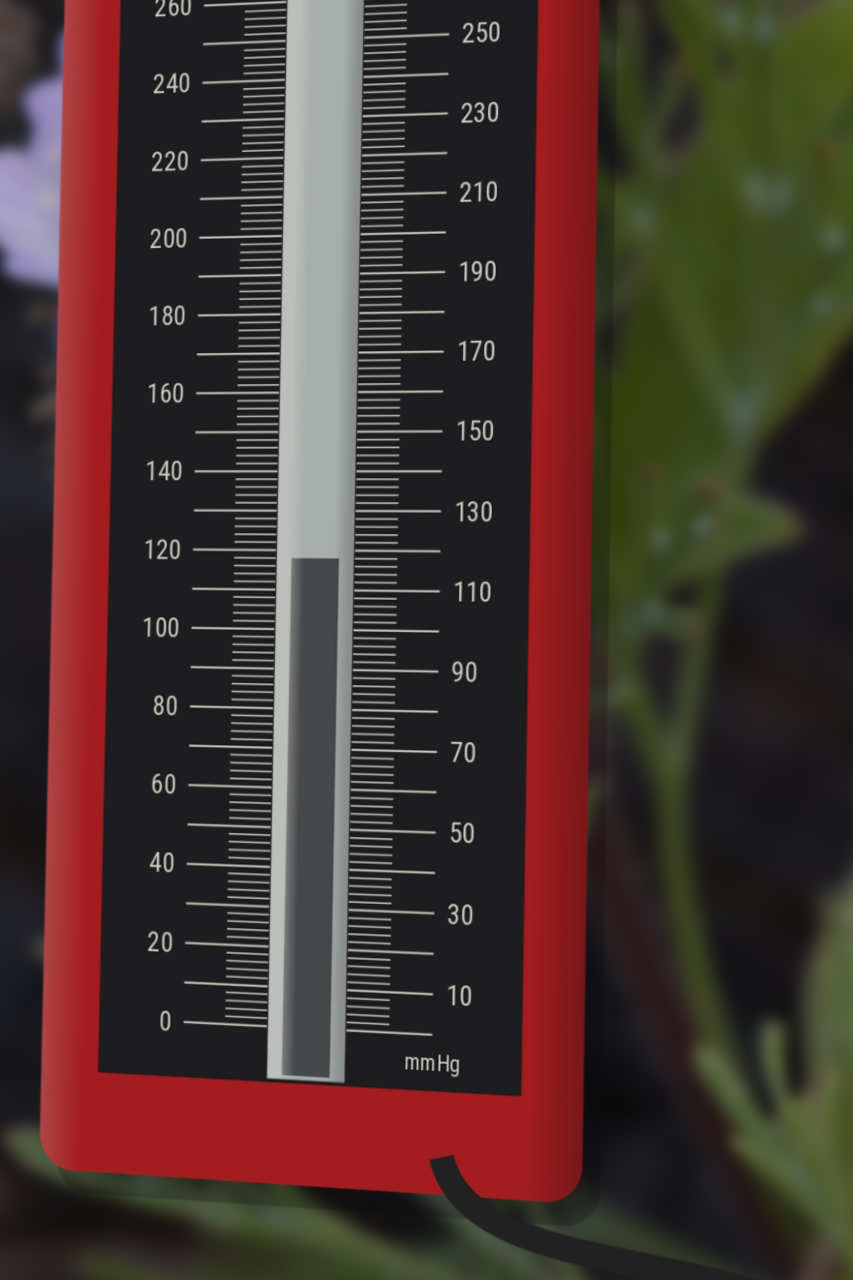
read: 118 mmHg
